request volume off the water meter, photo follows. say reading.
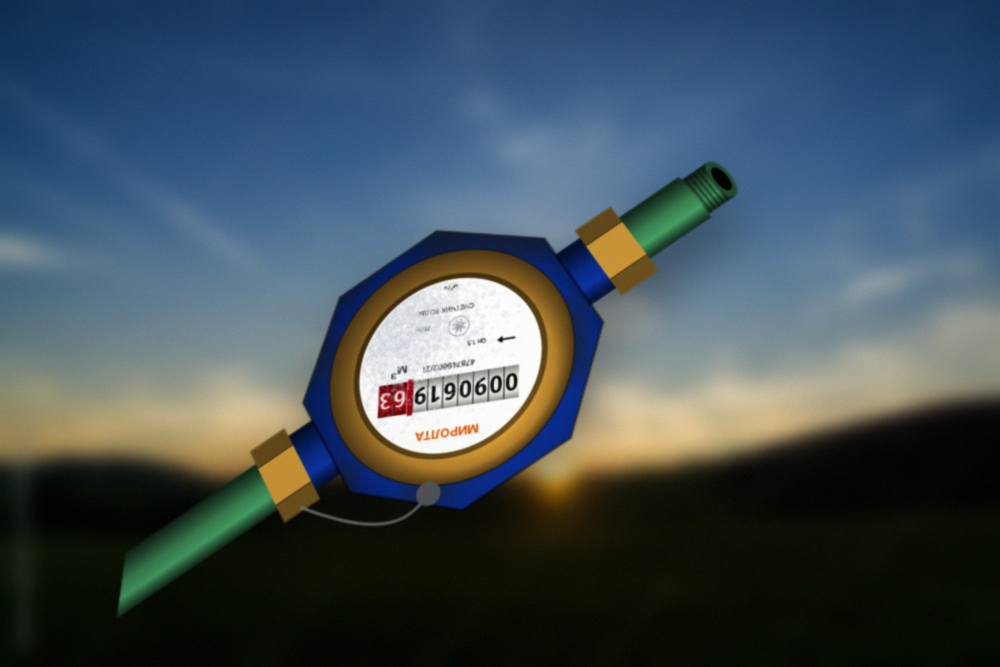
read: 90619.63 m³
